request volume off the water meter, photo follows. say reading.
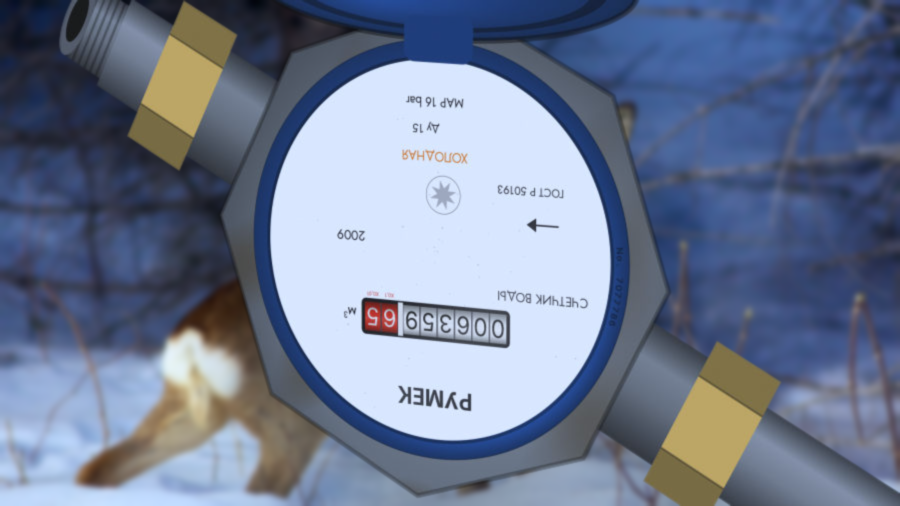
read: 6359.65 m³
